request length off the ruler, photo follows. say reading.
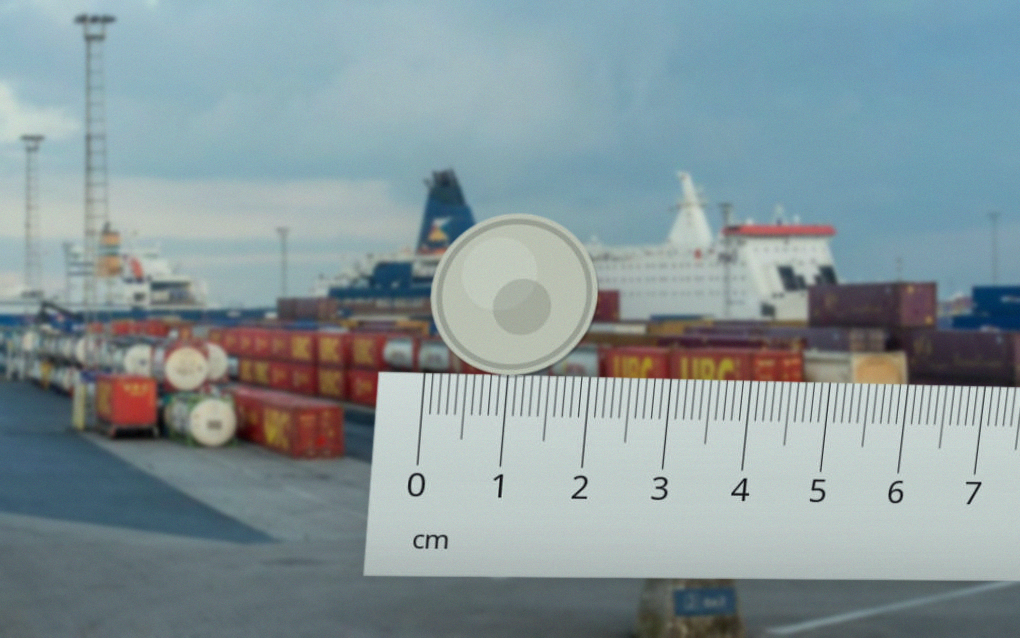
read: 2 cm
